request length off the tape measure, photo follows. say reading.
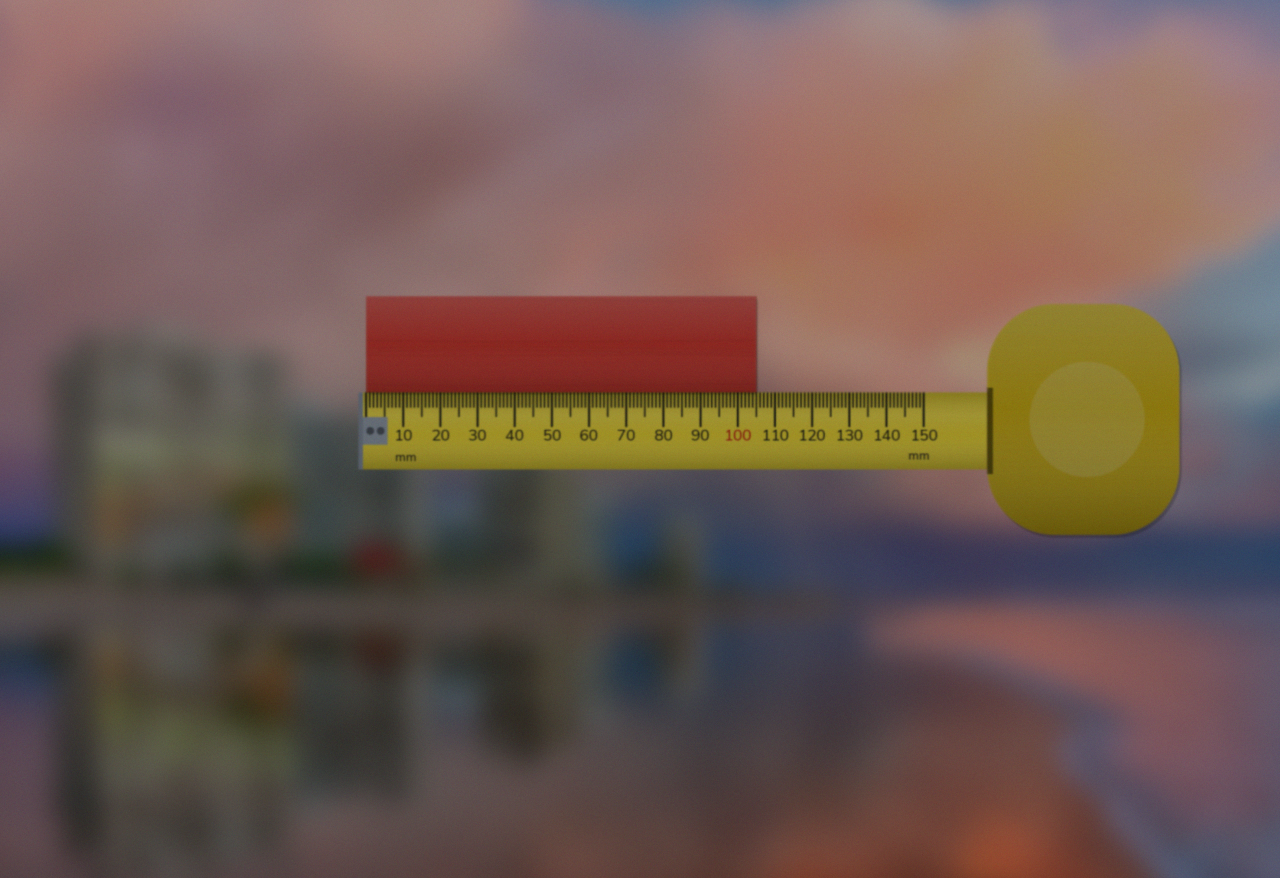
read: 105 mm
